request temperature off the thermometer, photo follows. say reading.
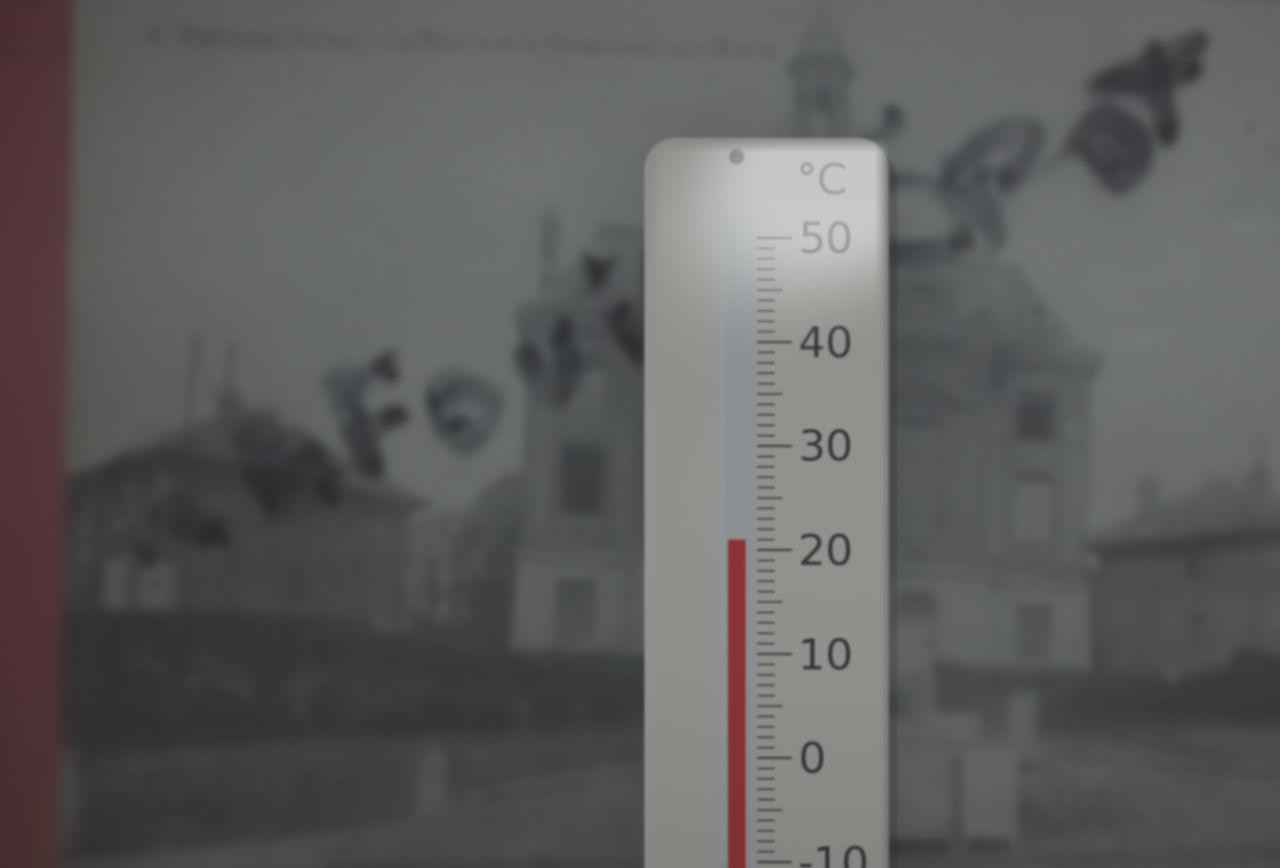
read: 21 °C
